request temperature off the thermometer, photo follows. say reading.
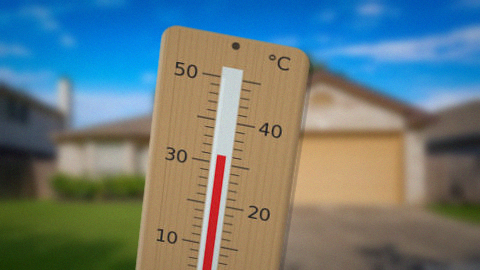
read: 32 °C
